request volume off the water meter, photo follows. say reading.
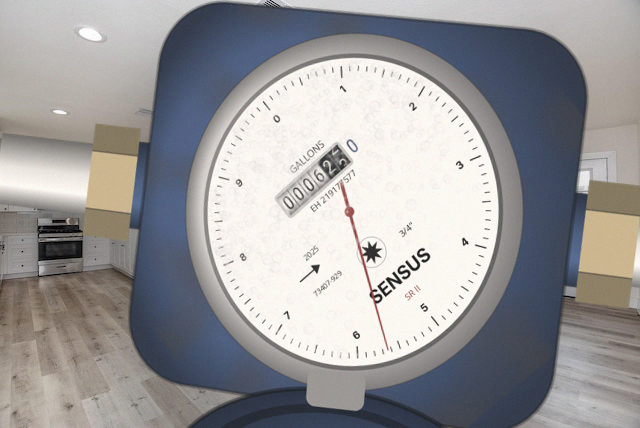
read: 6225.6 gal
